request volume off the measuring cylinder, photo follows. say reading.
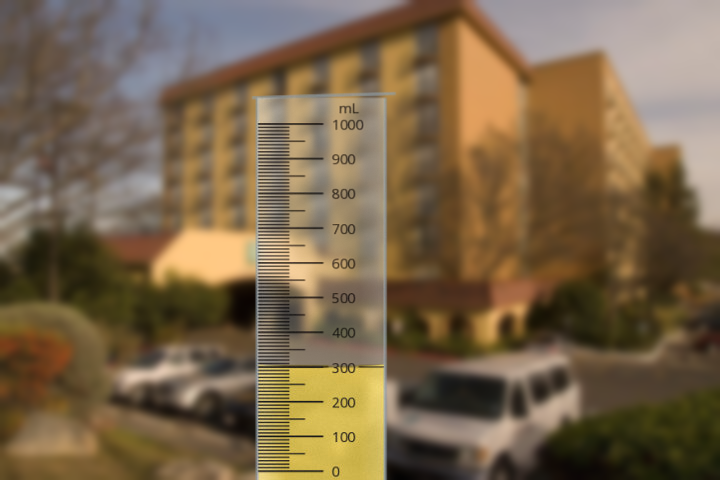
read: 300 mL
